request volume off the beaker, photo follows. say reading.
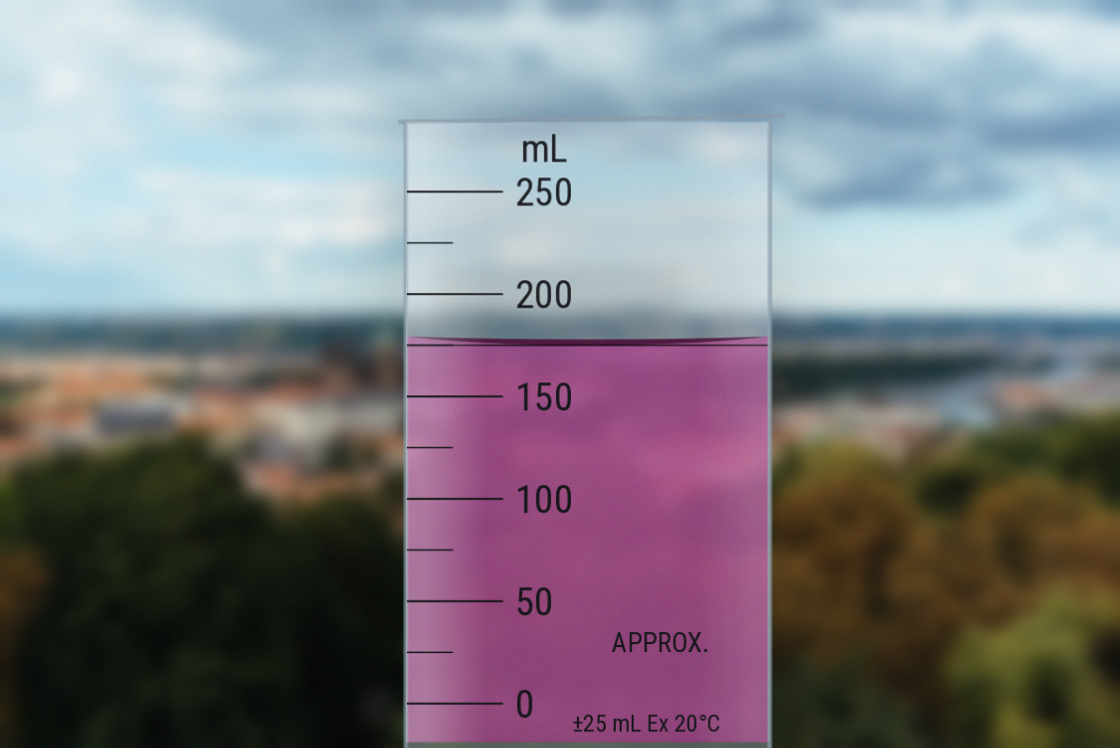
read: 175 mL
